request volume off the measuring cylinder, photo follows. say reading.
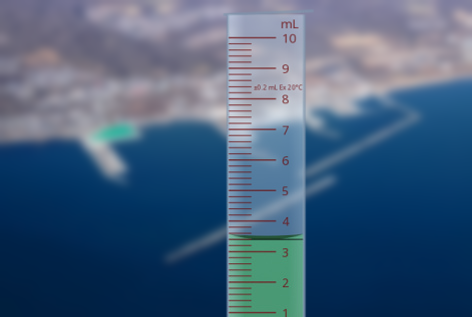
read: 3.4 mL
